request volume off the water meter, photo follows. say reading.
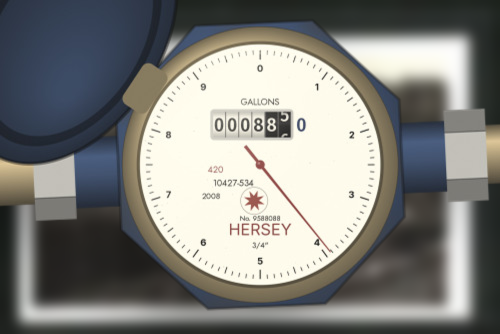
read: 8853.9 gal
